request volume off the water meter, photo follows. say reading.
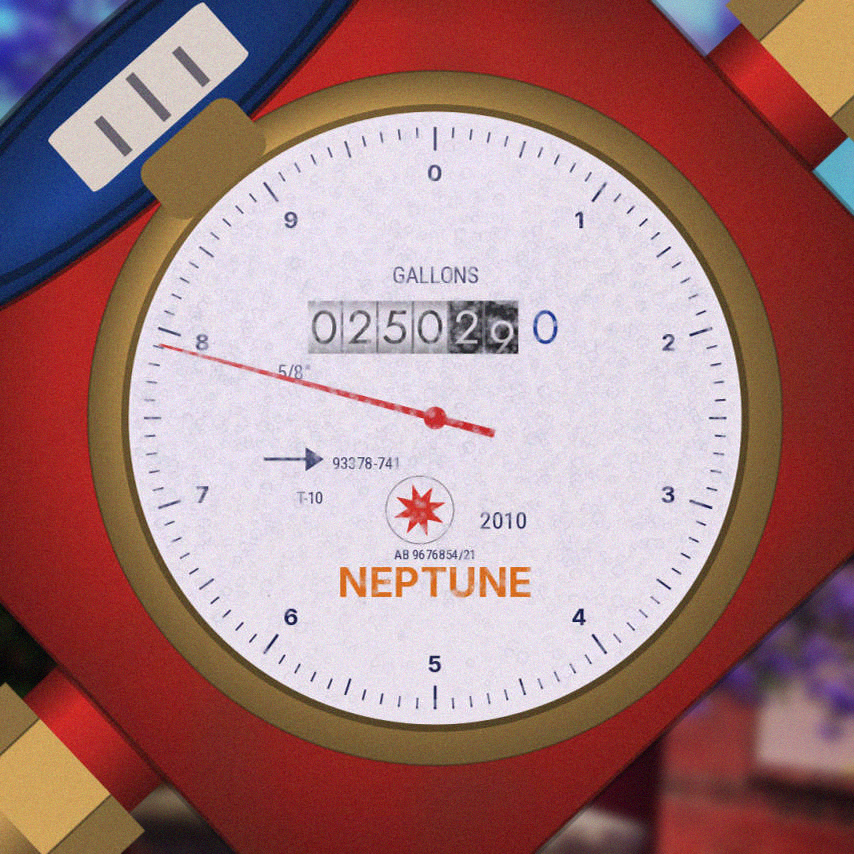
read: 250287.9 gal
